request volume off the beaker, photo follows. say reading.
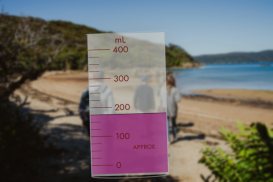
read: 175 mL
